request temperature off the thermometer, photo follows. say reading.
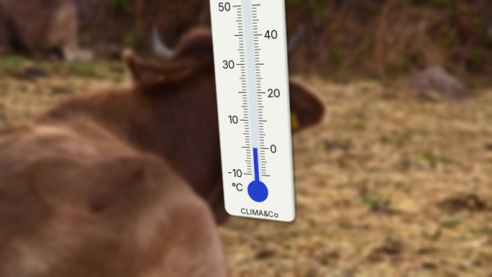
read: 0 °C
